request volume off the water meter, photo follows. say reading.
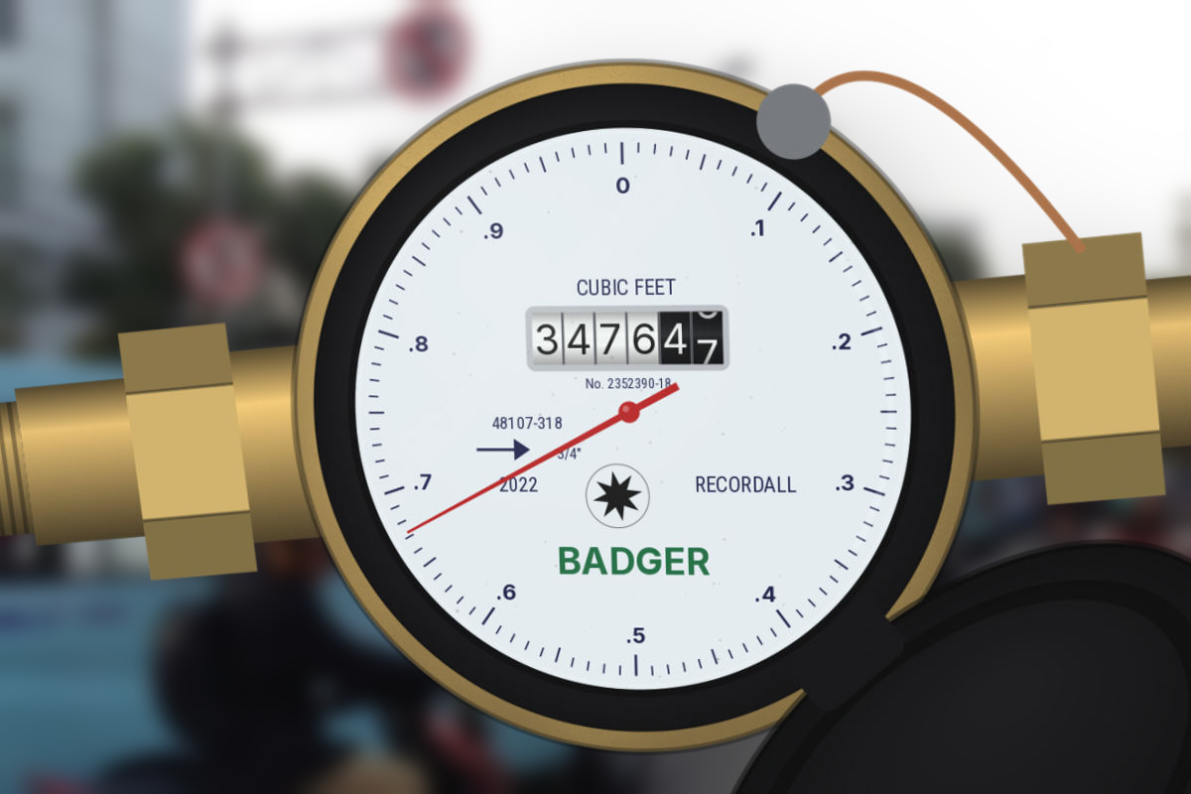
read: 347646.67 ft³
